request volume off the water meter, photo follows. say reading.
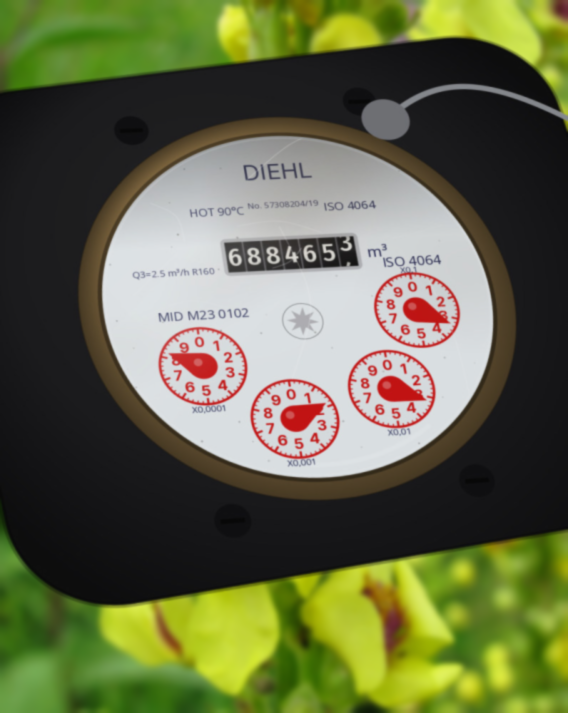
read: 6884653.3318 m³
